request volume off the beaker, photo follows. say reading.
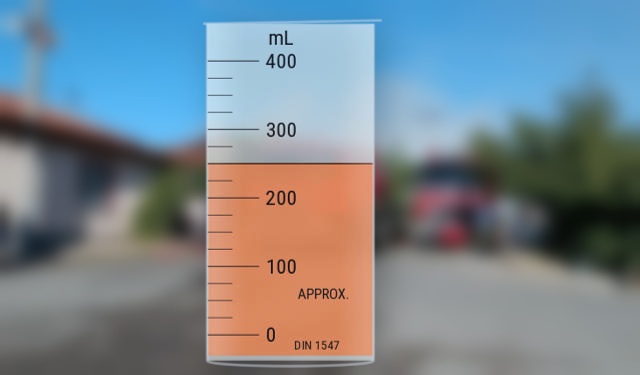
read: 250 mL
